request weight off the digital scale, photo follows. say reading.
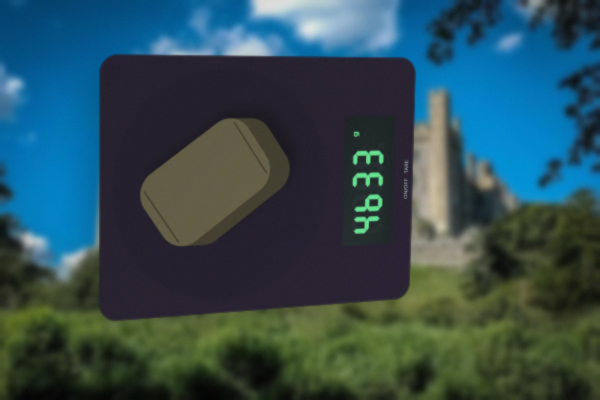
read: 4633 g
